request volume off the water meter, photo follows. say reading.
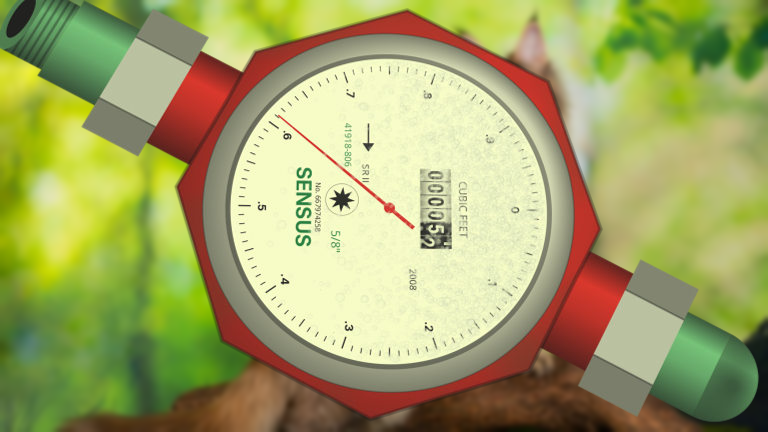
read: 51.61 ft³
